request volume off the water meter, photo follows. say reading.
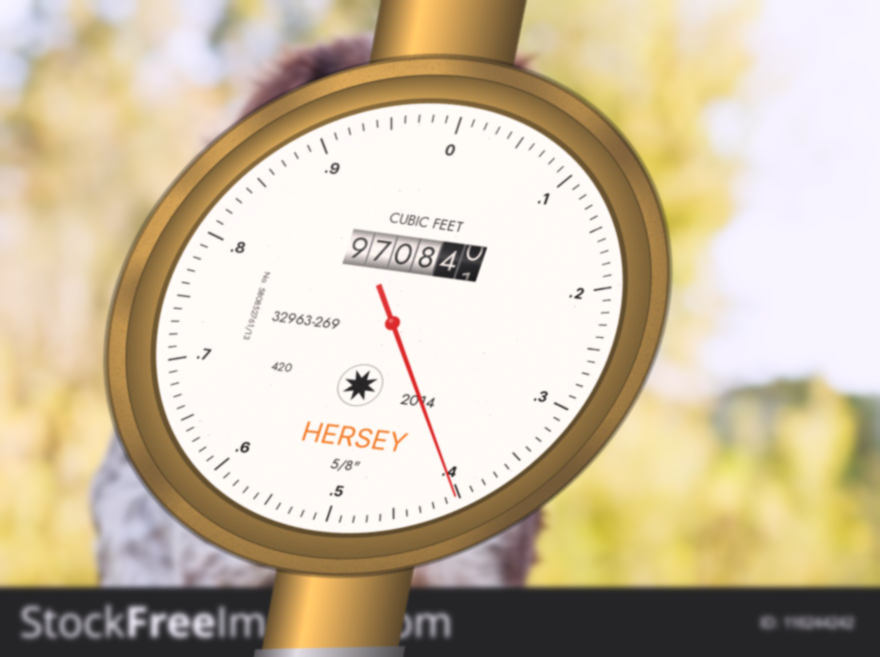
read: 970840.40 ft³
